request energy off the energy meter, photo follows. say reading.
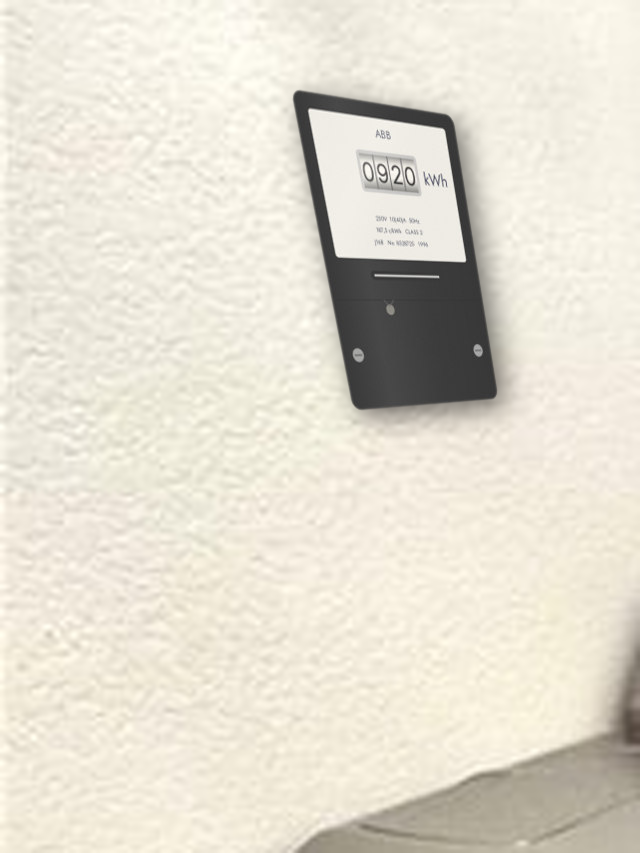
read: 920 kWh
